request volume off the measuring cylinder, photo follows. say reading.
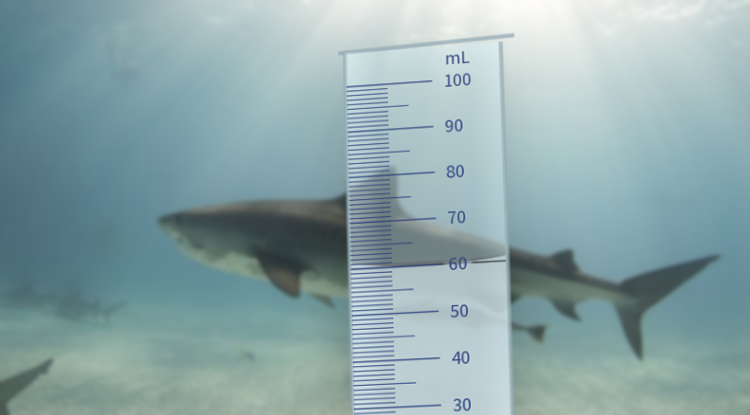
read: 60 mL
